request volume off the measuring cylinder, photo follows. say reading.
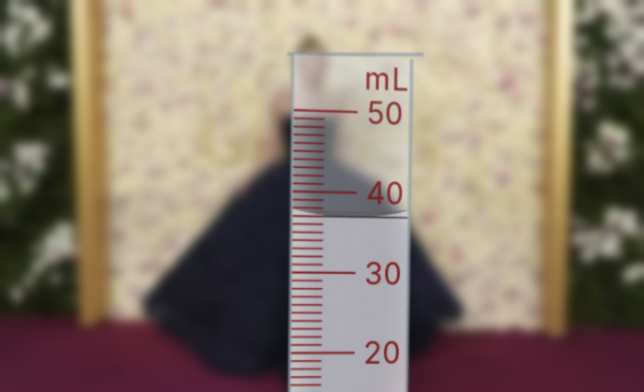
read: 37 mL
